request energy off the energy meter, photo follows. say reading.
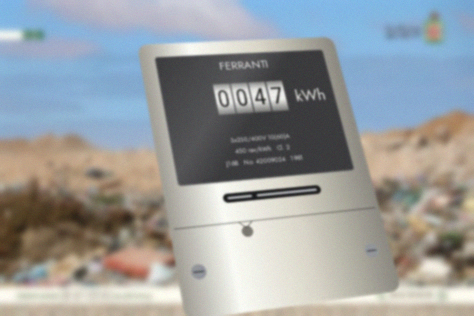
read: 47 kWh
